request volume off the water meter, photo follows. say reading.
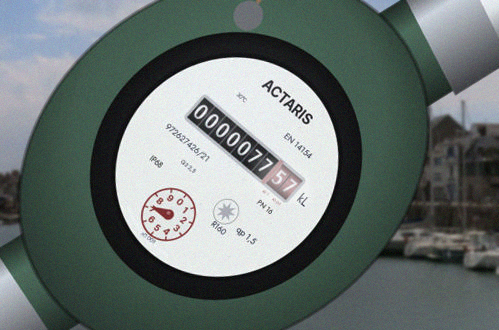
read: 77.577 kL
